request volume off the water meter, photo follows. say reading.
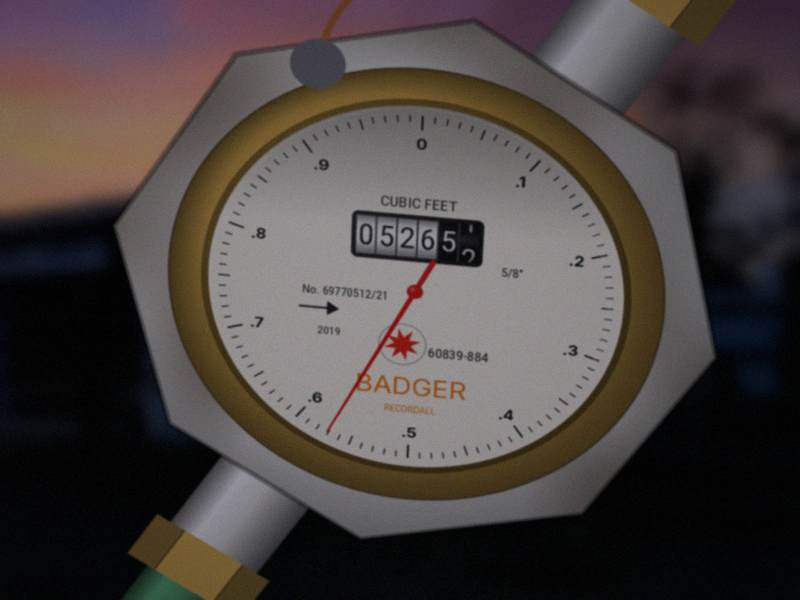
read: 52651.57 ft³
